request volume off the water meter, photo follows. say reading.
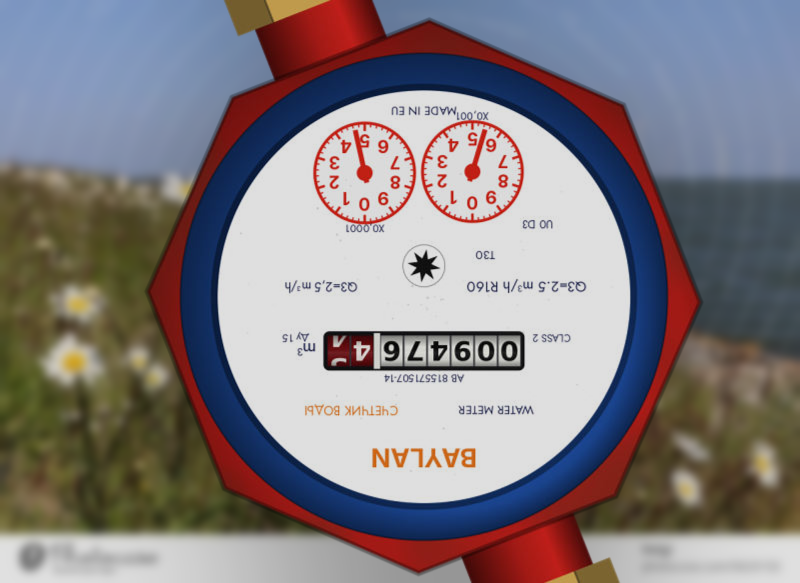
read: 9476.4354 m³
